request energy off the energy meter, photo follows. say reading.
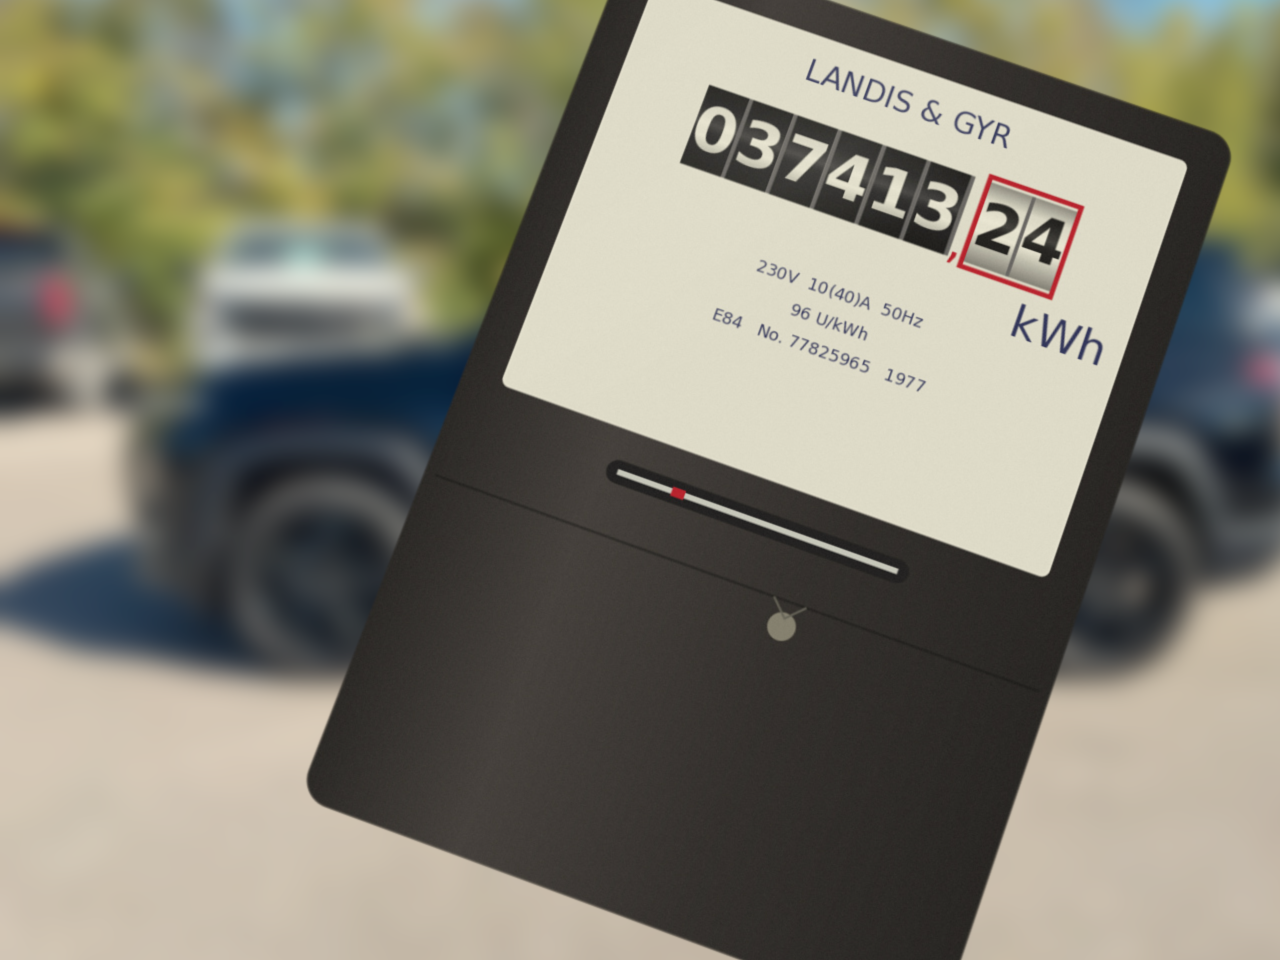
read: 37413.24 kWh
